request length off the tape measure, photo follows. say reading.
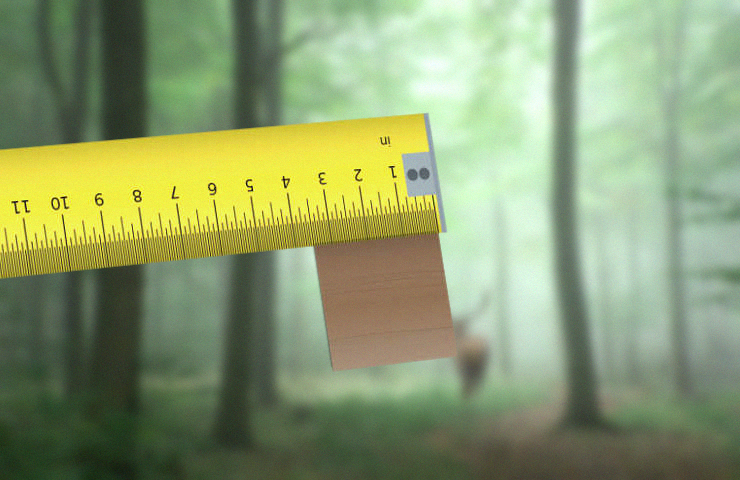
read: 3.5 in
